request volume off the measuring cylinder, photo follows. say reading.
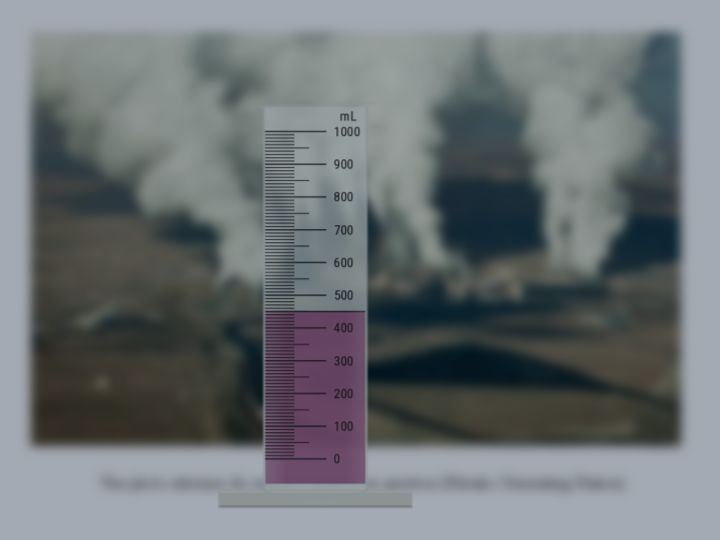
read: 450 mL
